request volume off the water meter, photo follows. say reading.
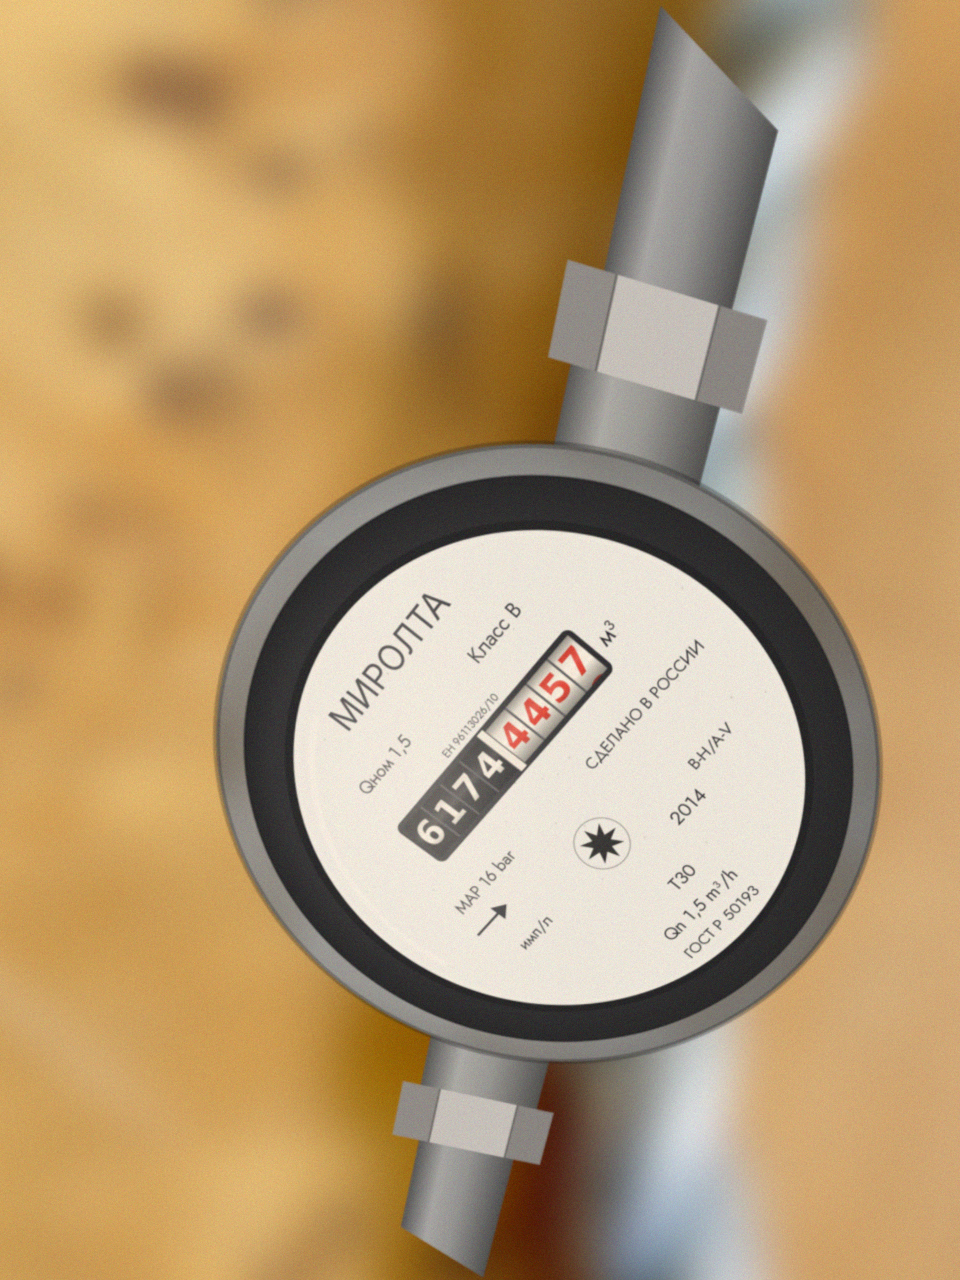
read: 6174.4457 m³
